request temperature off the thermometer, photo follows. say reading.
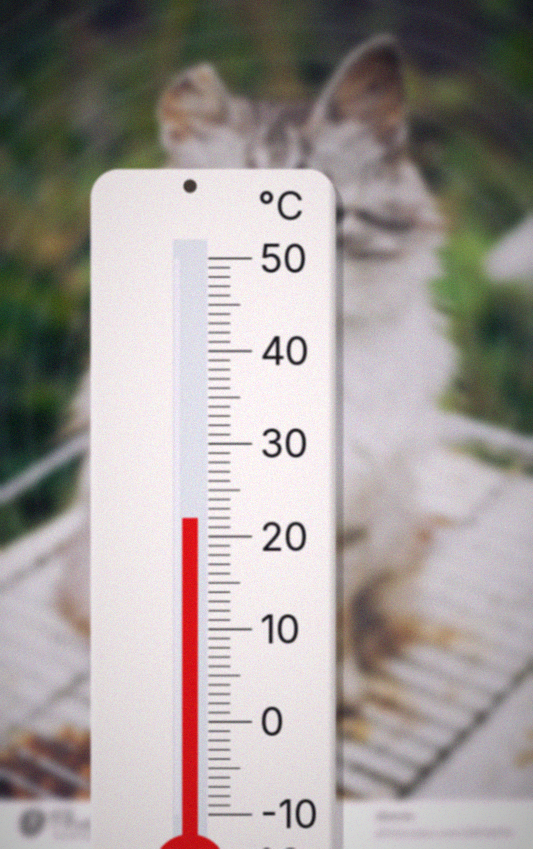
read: 22 °C
